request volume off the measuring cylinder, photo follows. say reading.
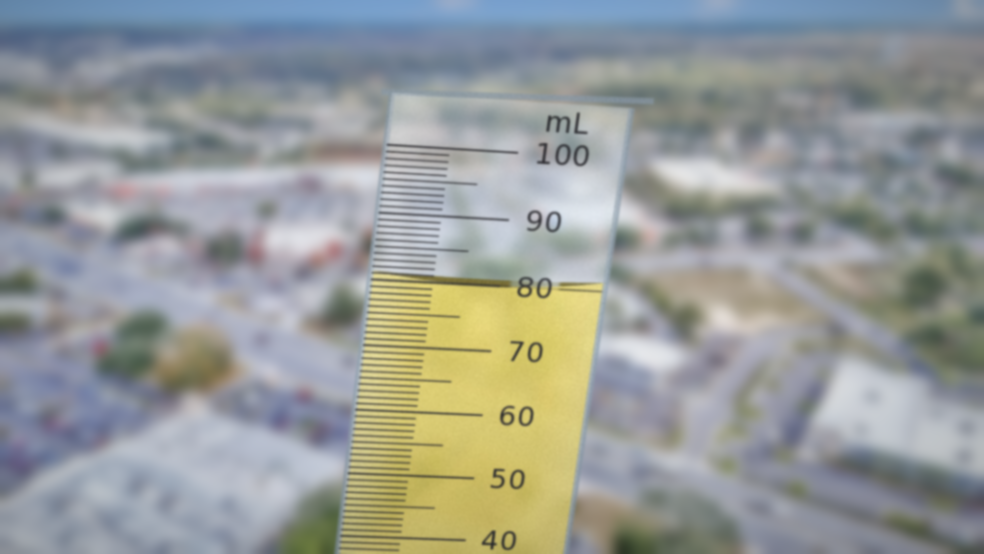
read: 80 mL
